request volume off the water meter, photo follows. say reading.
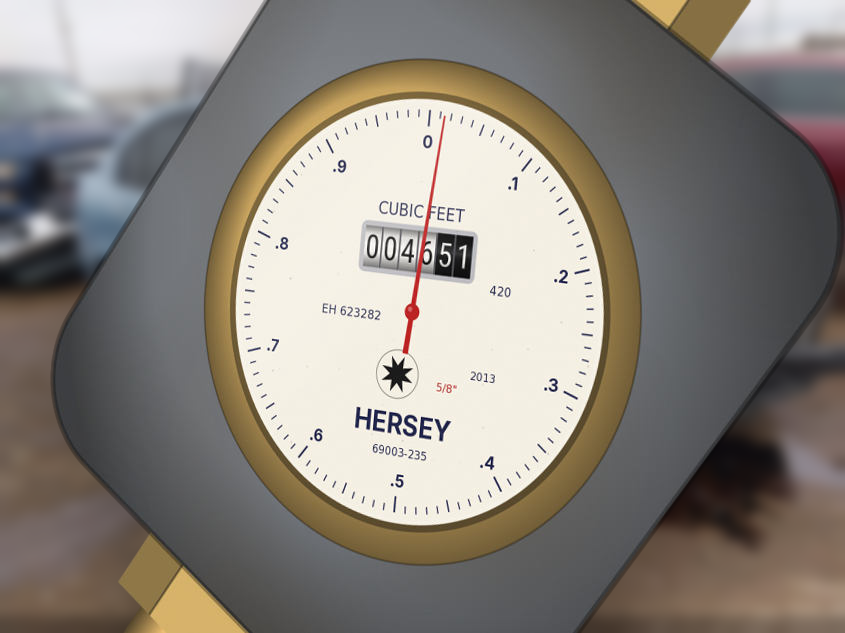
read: 4651.01 ft³
